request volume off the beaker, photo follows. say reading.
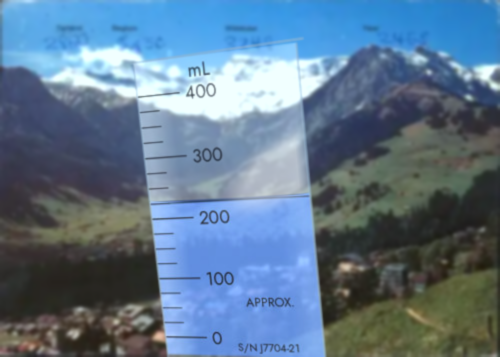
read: 225 mL
